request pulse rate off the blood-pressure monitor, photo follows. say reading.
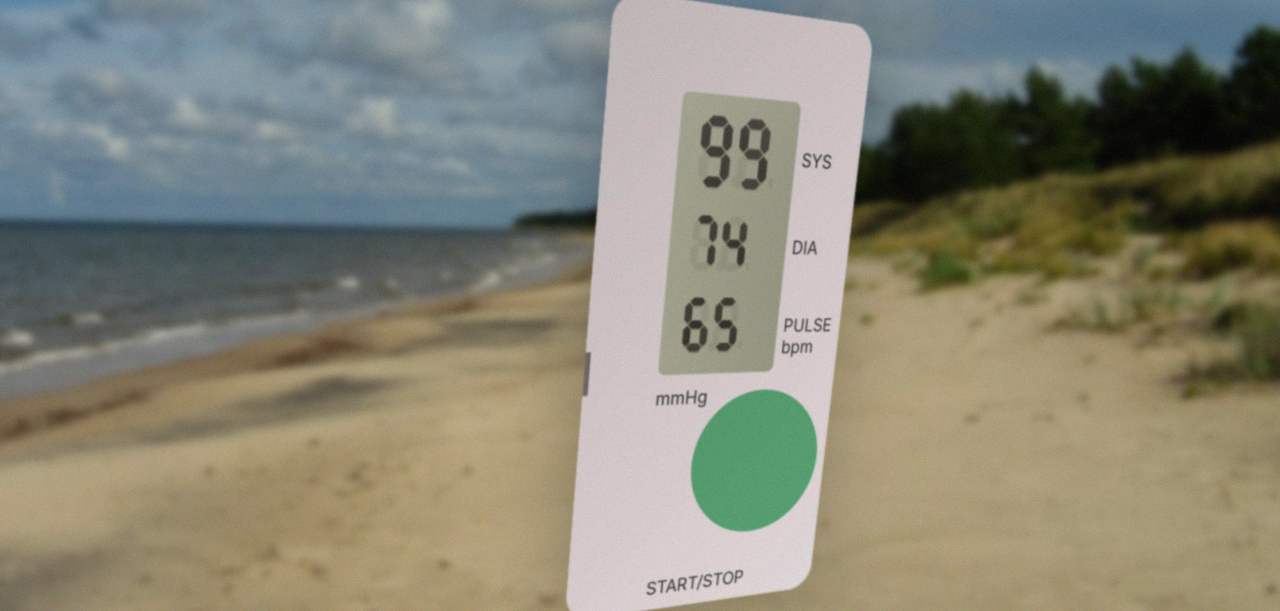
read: 65 bpm
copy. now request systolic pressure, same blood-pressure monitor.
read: 99 mmHg
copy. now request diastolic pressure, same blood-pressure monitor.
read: 74 mmHg
